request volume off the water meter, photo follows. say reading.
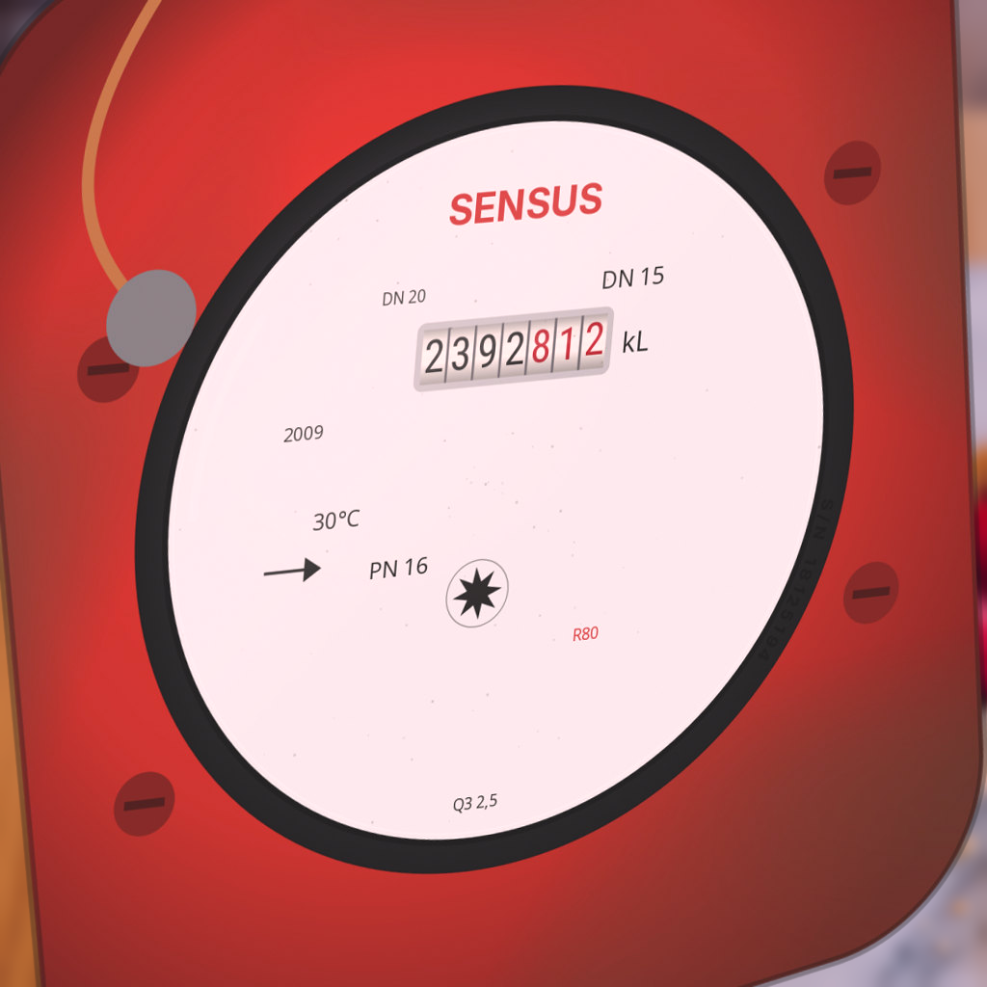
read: 2392.812 kL
